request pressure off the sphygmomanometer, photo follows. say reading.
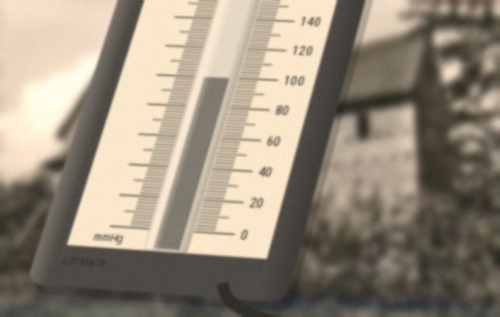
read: 100 mmHg
